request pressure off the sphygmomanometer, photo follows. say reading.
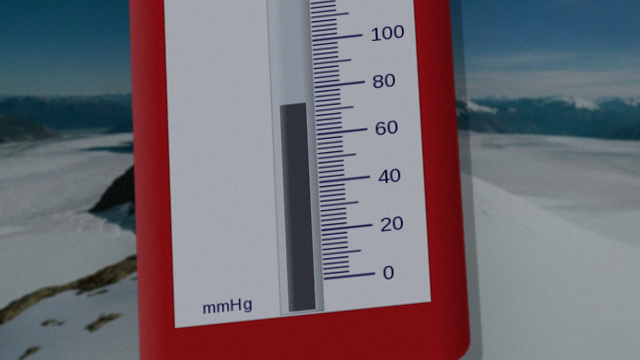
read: 74 mmHg
